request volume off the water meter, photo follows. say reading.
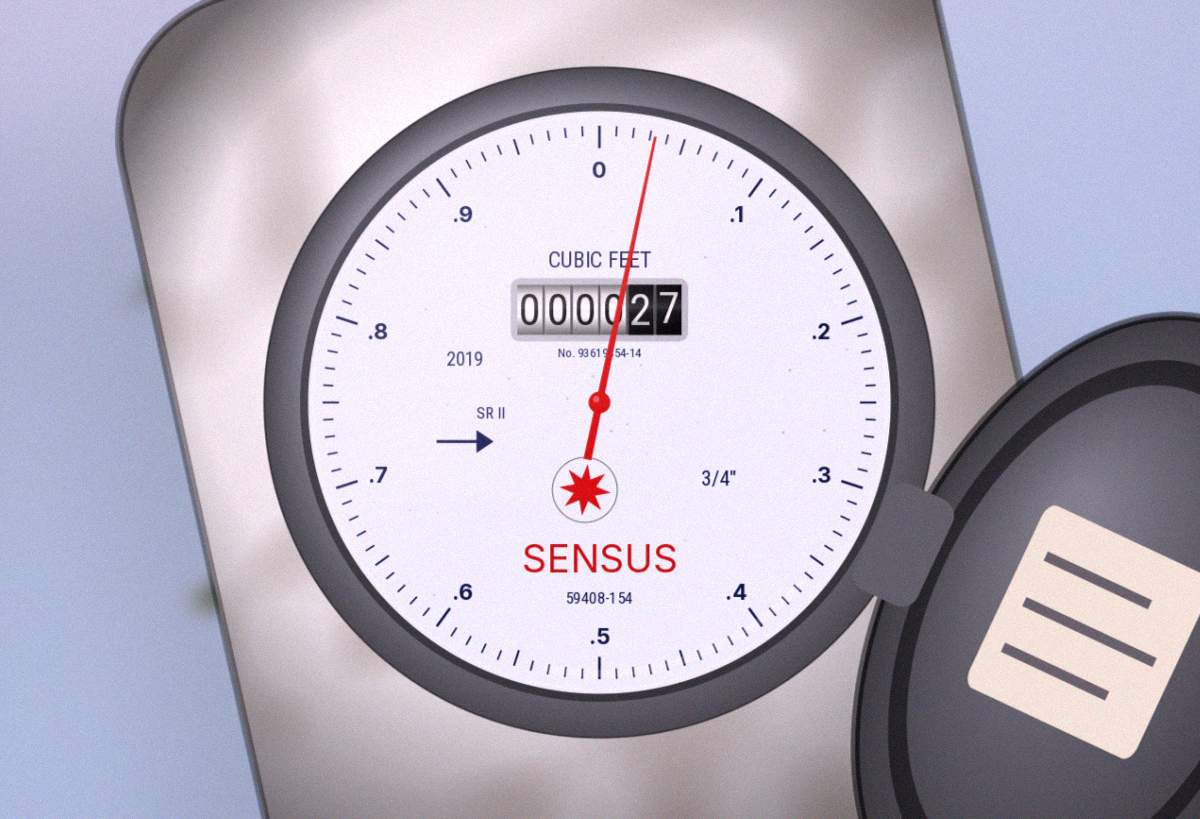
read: 27.03 ft³
